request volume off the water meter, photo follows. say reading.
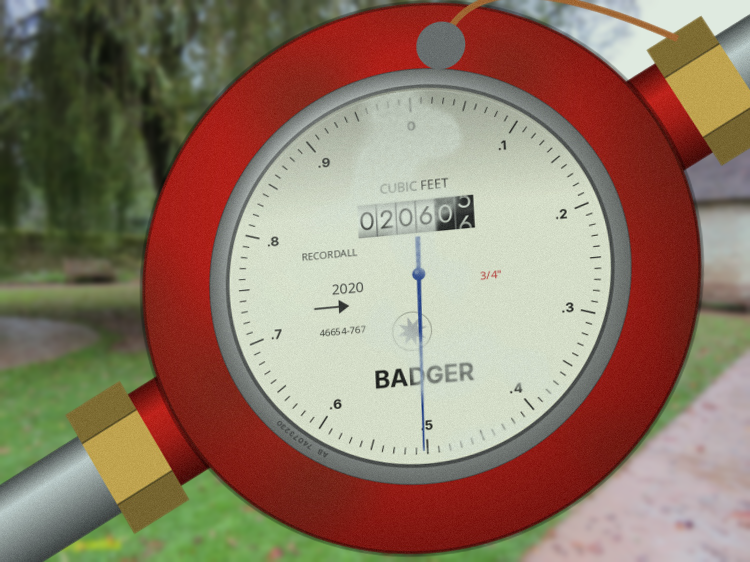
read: 20605.50 ft³
